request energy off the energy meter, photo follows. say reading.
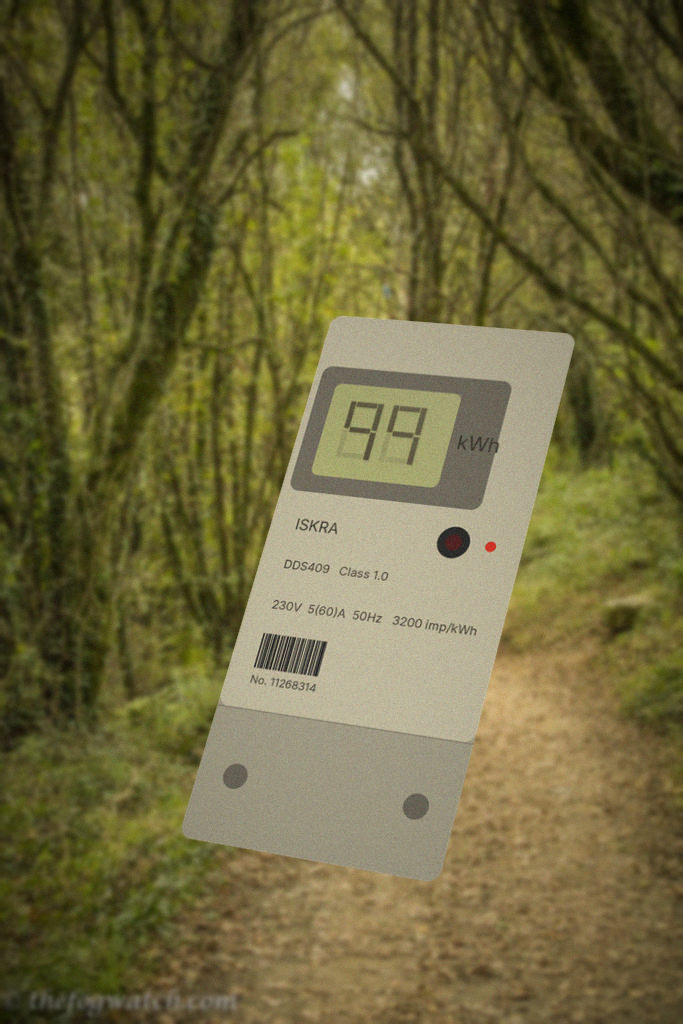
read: 99 kWh
